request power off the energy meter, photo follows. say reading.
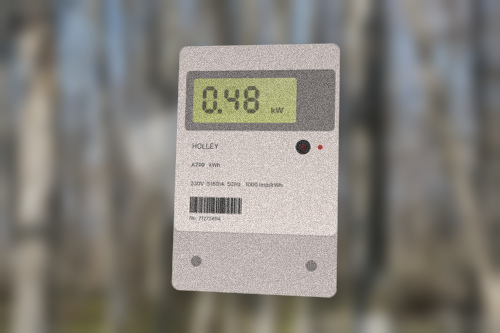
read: 0.48 kW
